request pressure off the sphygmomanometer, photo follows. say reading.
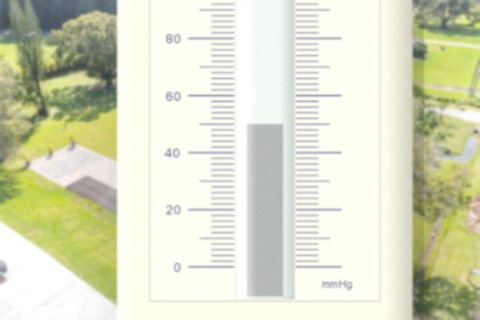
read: 50 mmHg
